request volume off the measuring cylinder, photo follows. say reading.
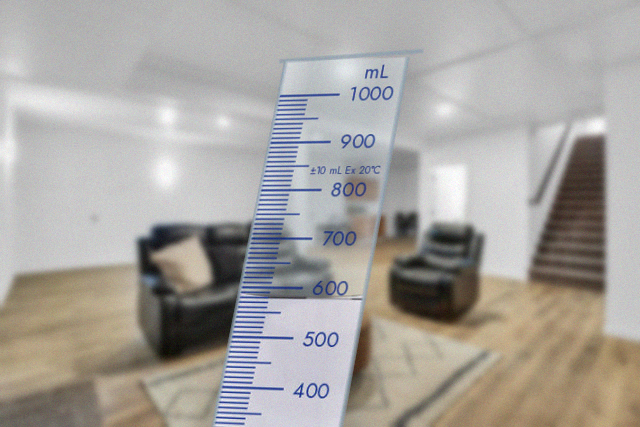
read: 580 mL
